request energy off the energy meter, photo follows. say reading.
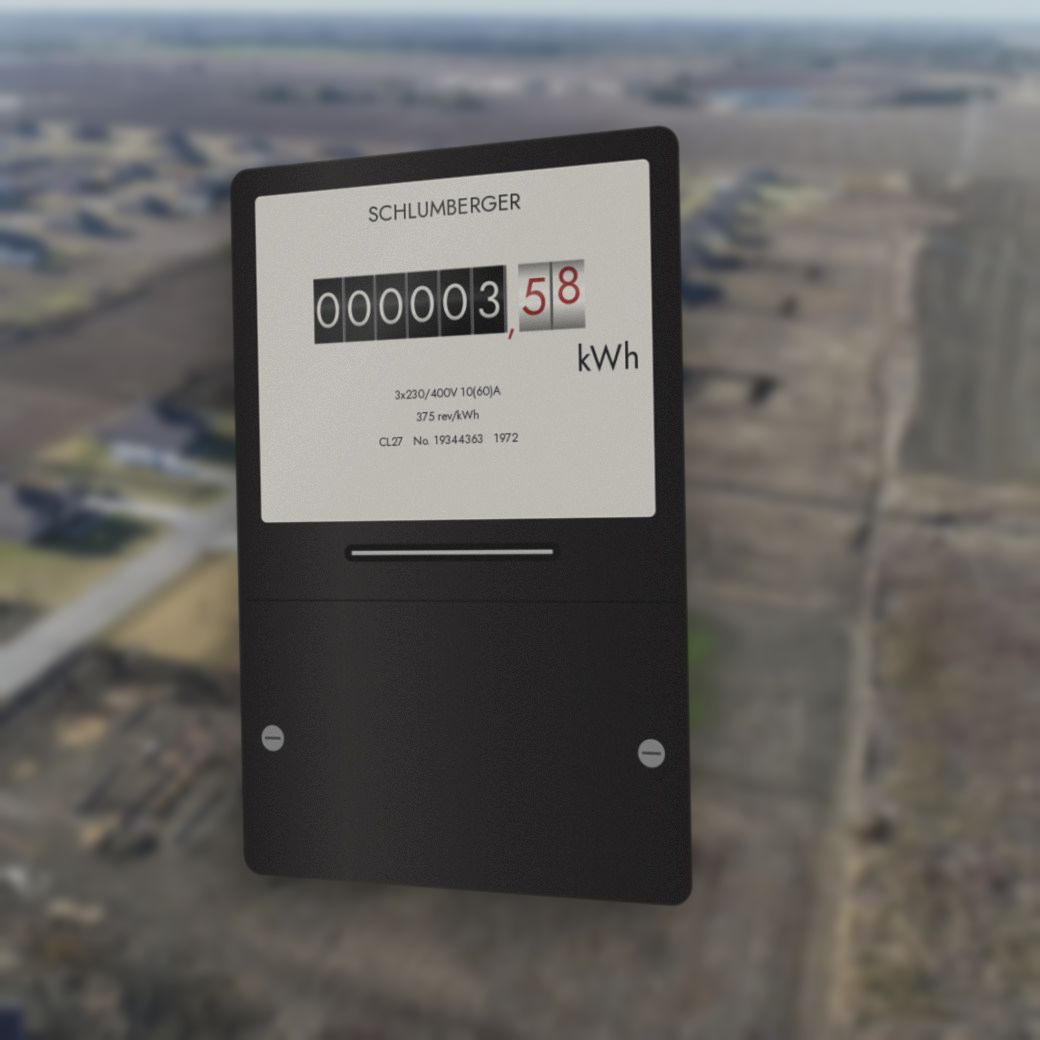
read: 3.58 kWh
